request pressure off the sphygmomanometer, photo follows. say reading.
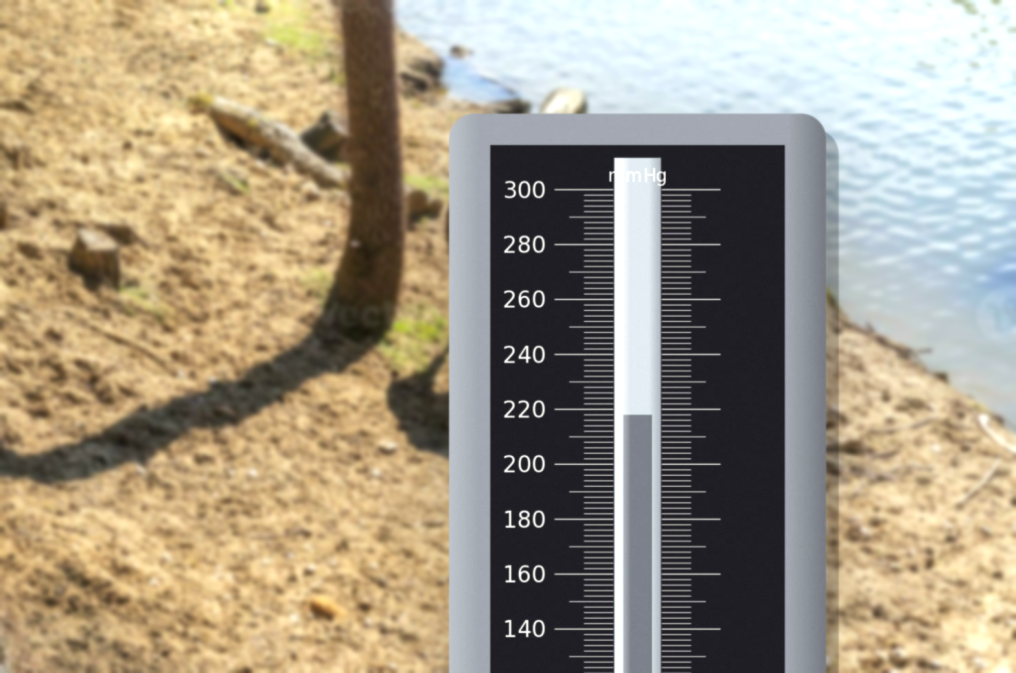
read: 218 mmHg
